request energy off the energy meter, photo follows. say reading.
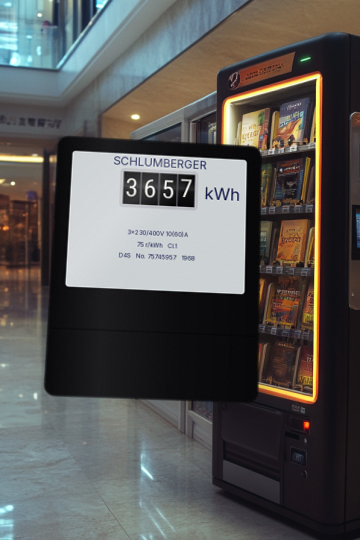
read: 3657 kWh
